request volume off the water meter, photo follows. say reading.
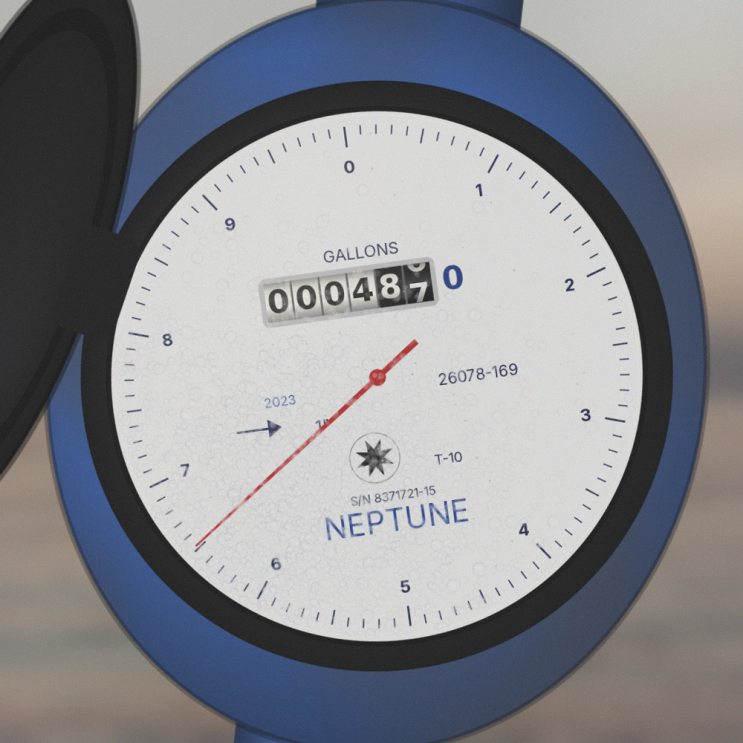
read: 4866.5 gal
